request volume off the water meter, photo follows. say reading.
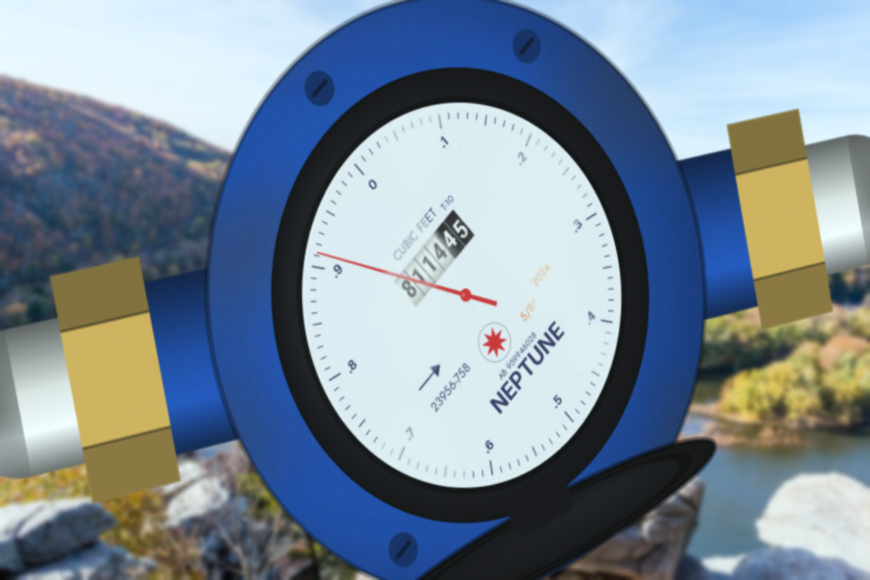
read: 811444.91 ft³
